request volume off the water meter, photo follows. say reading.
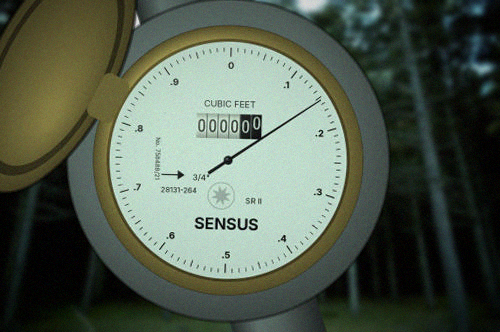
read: 0.15 ft³
